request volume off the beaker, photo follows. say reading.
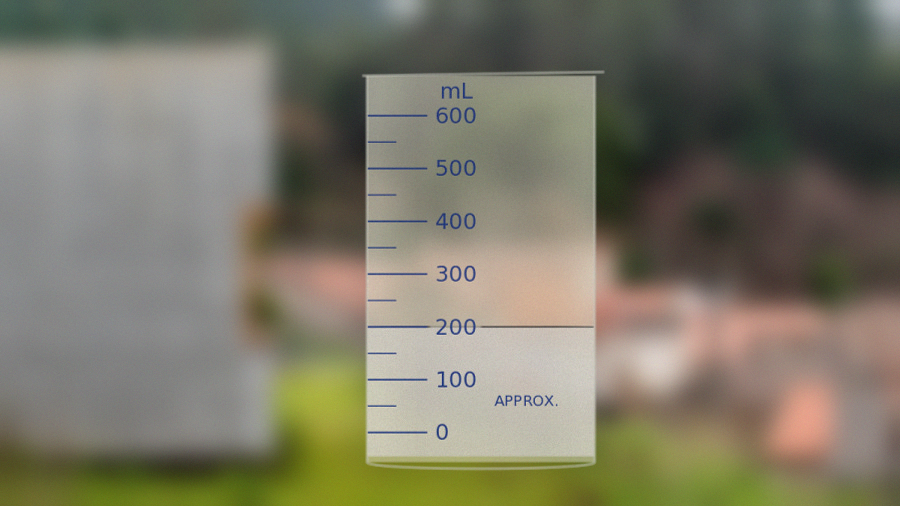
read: 200 mL
